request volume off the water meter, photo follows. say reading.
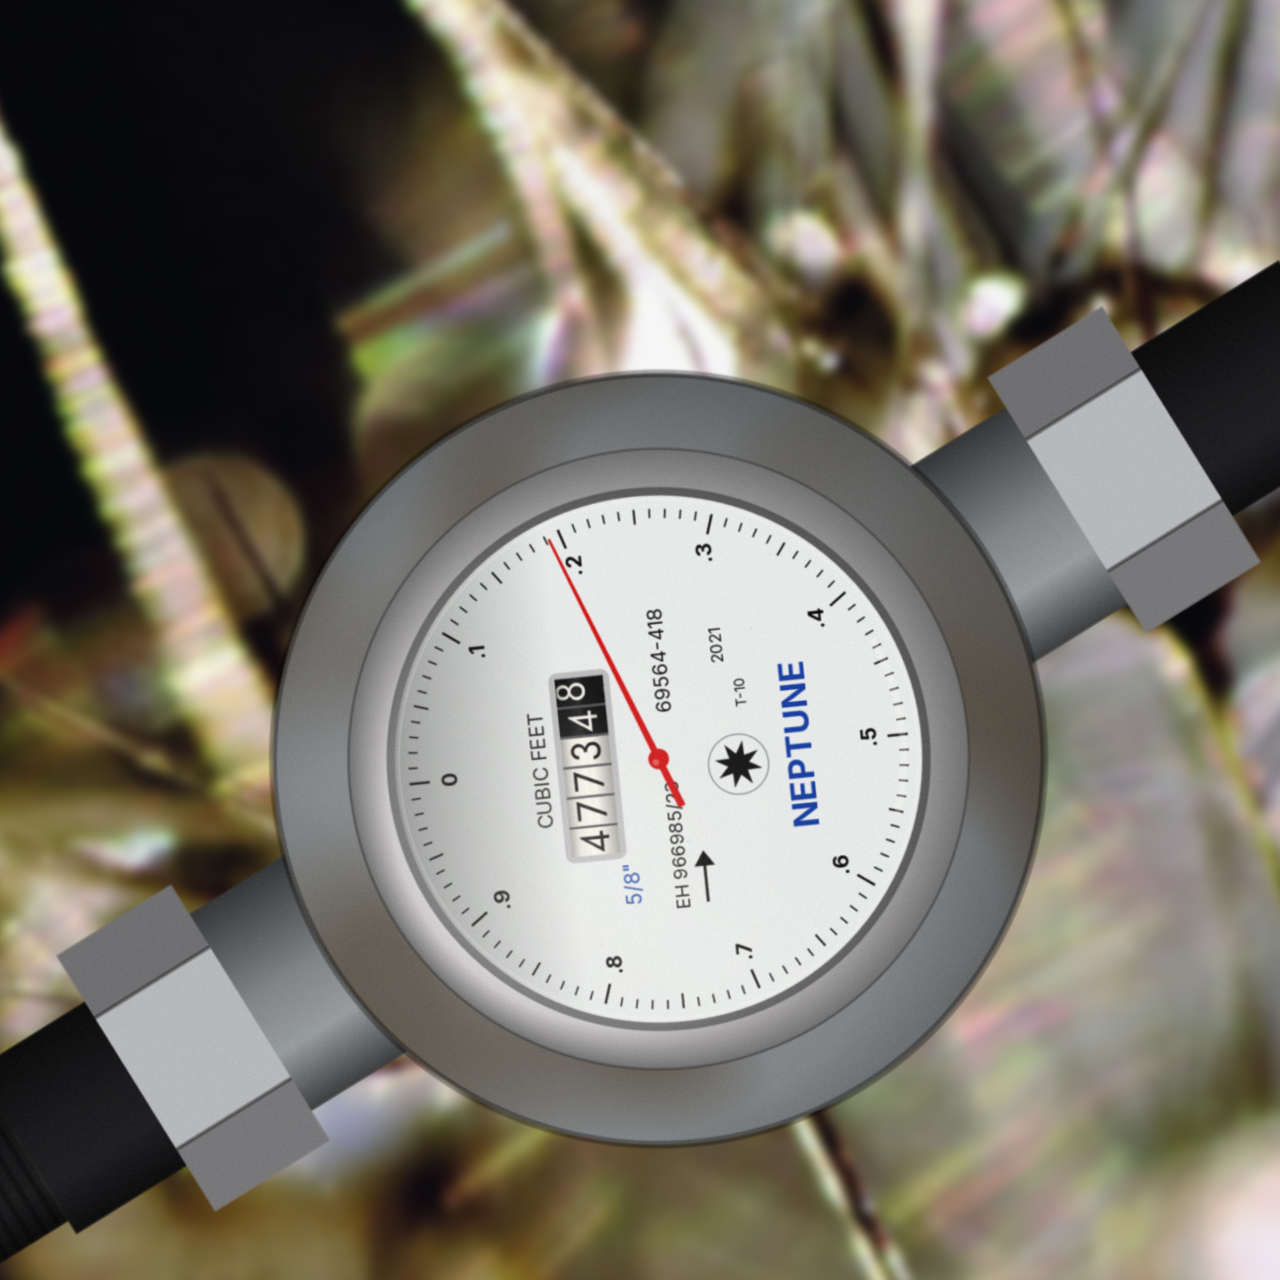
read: 477348.19 ft³
